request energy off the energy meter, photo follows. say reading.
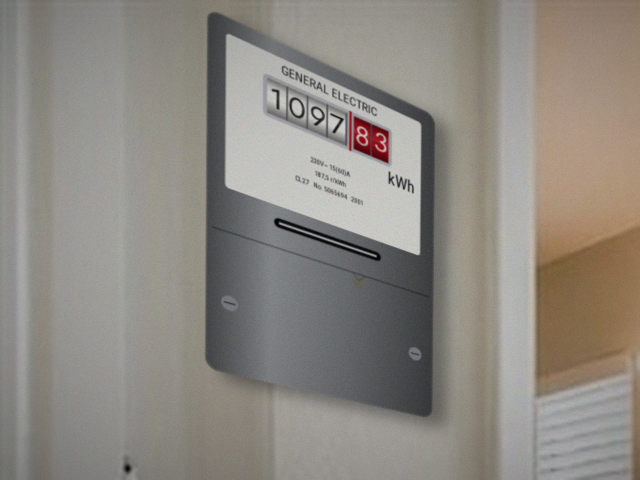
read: 1097.83 kWh
